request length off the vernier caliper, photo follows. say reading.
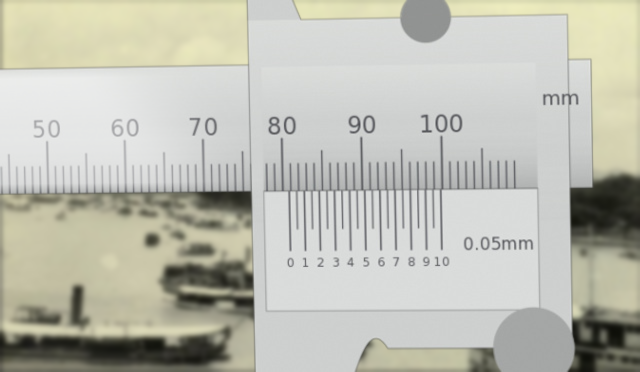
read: 80.8 mm
